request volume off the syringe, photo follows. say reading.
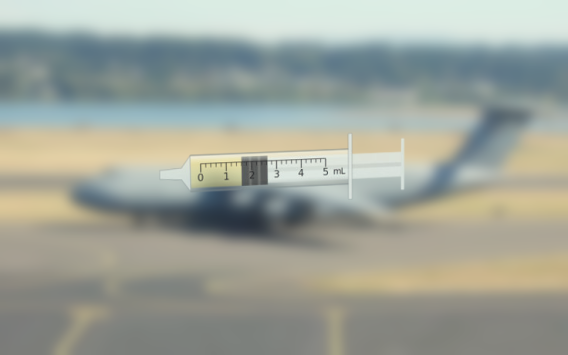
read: 1.6 mL
